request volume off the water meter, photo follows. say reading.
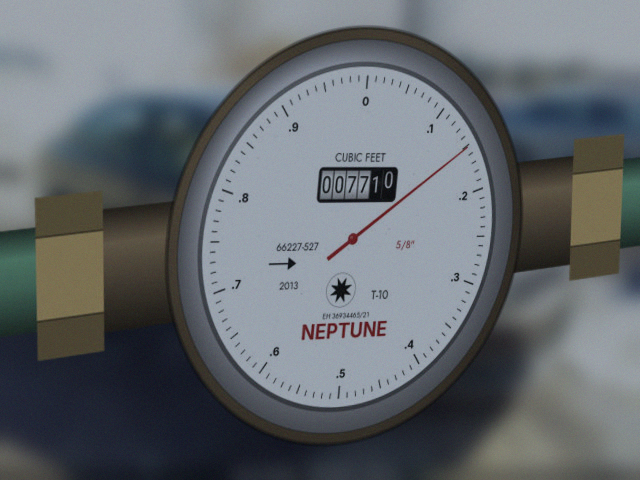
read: 7710.15 ft³
